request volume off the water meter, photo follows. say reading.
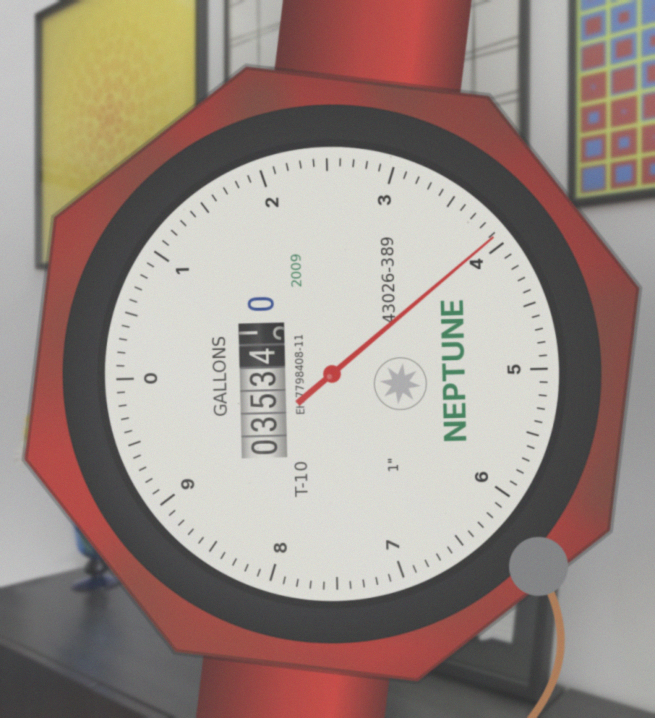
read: 353413.9 gal
